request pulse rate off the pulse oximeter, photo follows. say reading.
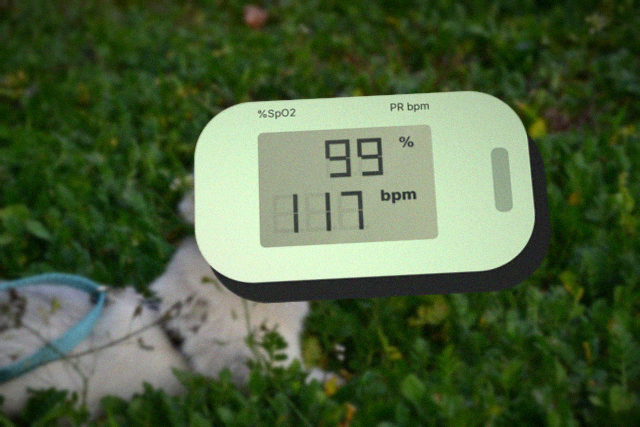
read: 117 bpm
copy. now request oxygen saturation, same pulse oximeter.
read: 99 %
